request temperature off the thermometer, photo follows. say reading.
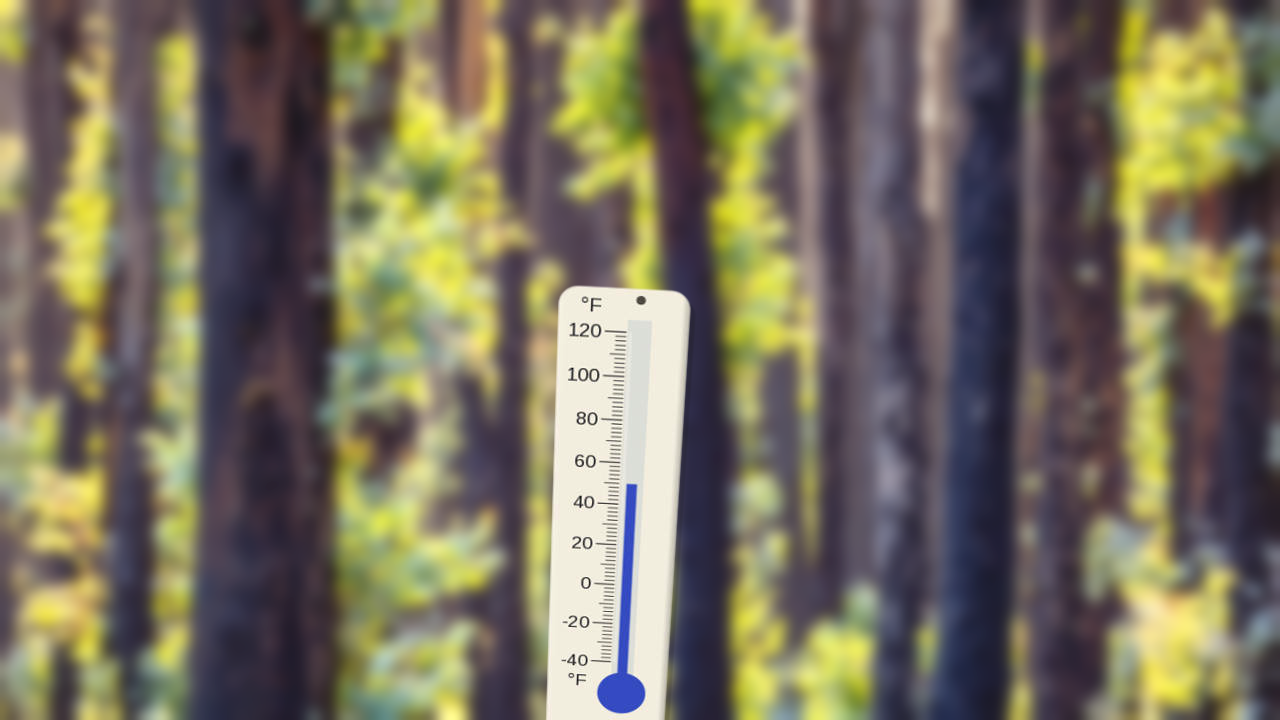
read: 50 °F
